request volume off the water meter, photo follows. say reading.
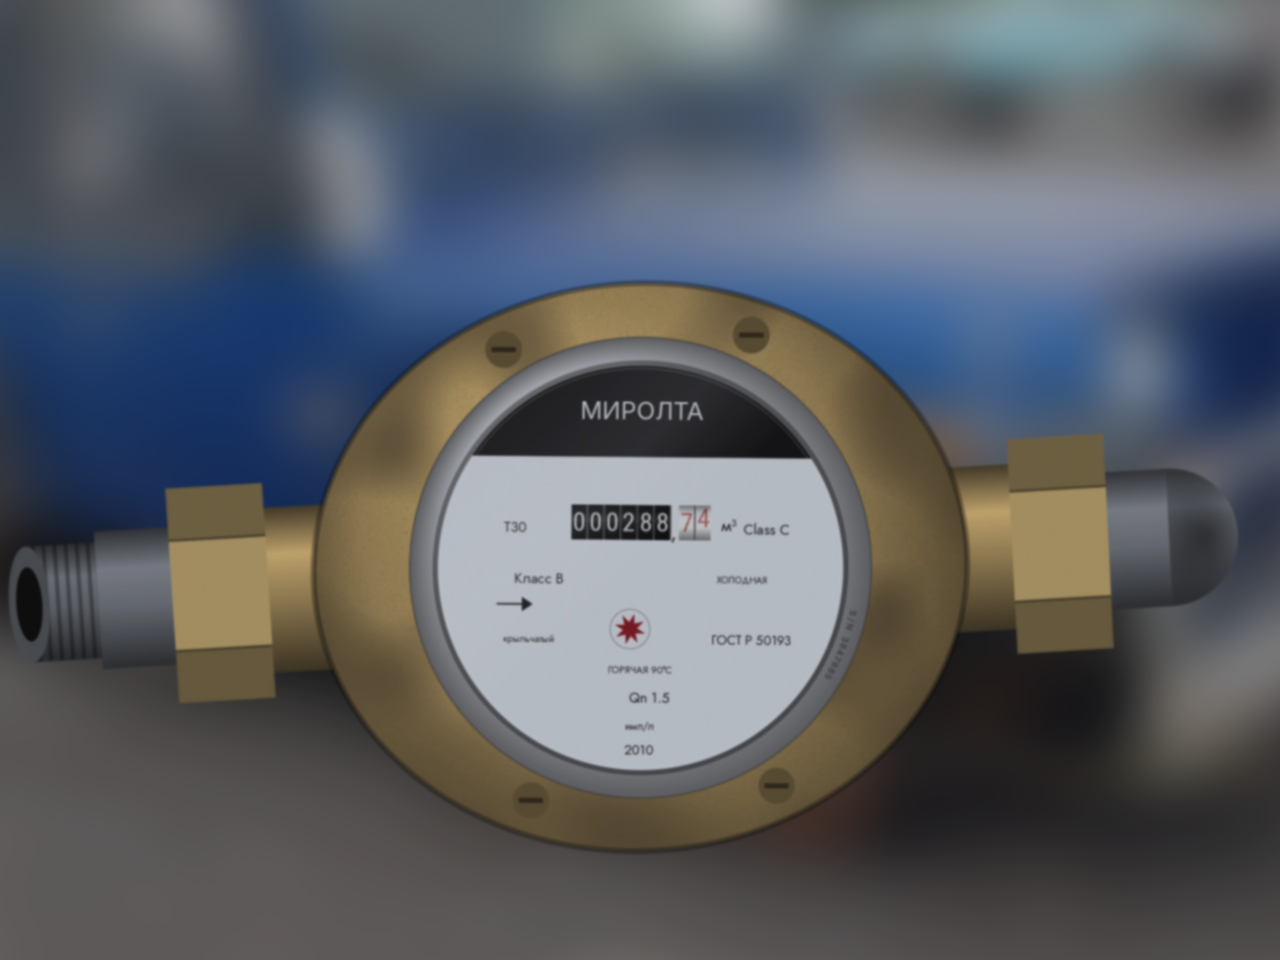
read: 288.74 m³
